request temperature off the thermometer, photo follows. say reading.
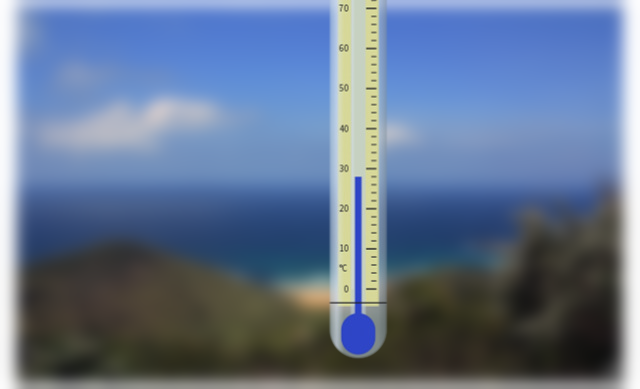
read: 28 °C
